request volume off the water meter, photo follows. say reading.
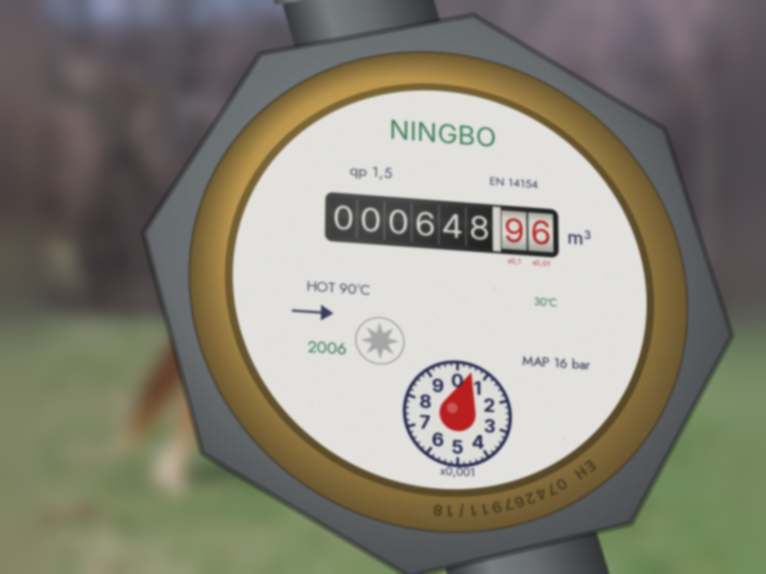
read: 648.960 m³
